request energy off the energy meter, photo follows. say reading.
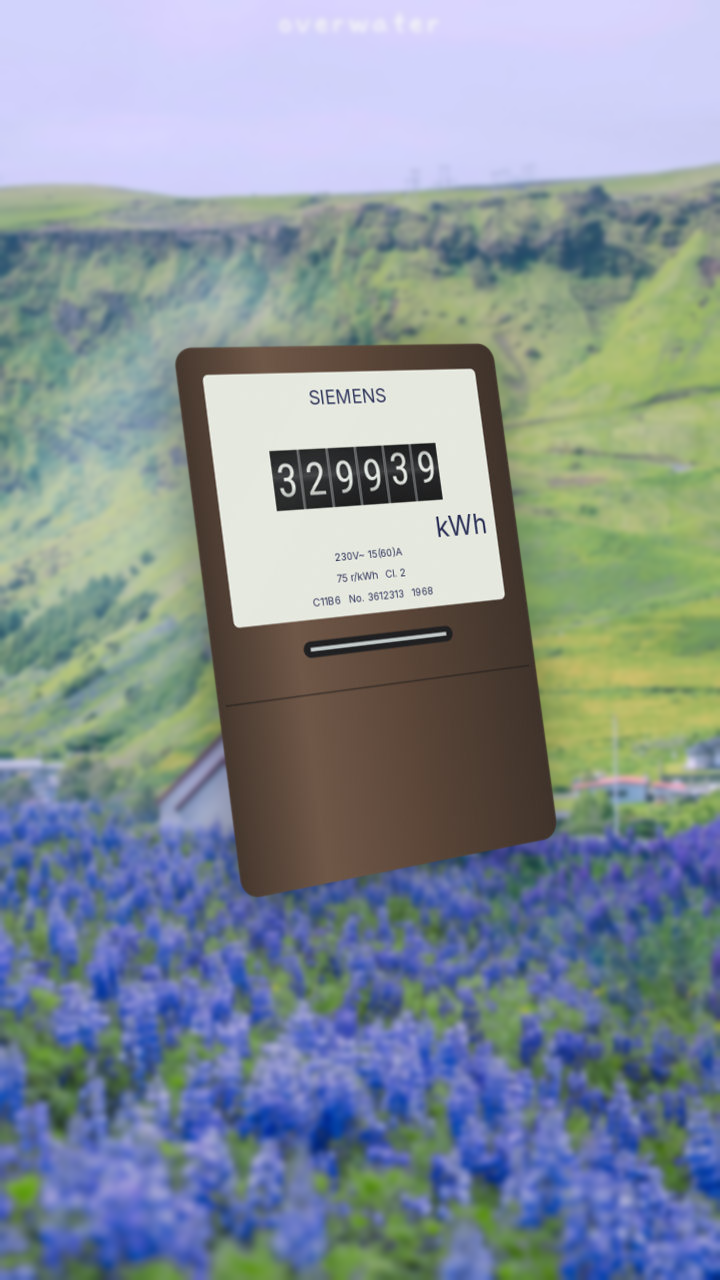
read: 329939 kWh
